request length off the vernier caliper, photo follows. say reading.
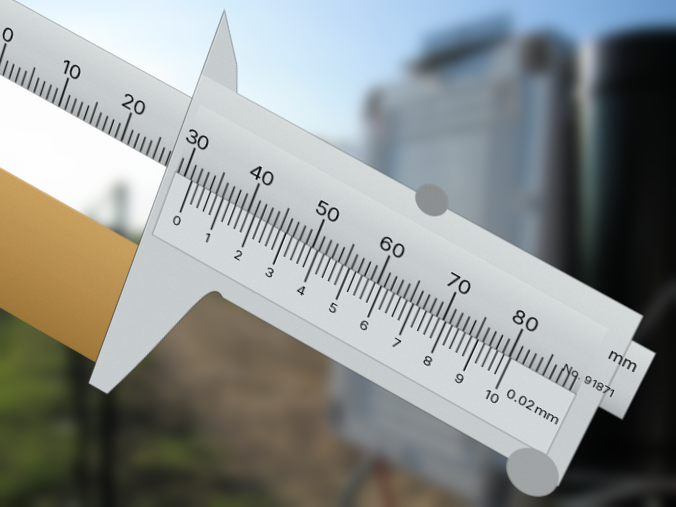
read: 31.2 mm
